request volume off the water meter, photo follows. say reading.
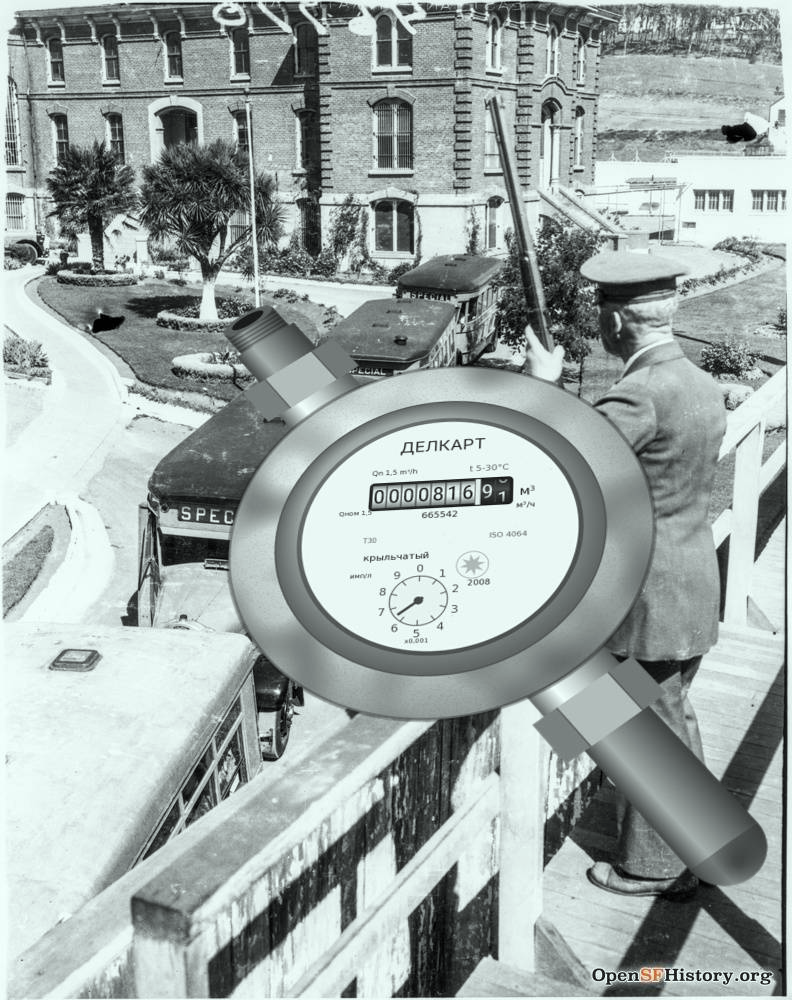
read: 816.906 m³
